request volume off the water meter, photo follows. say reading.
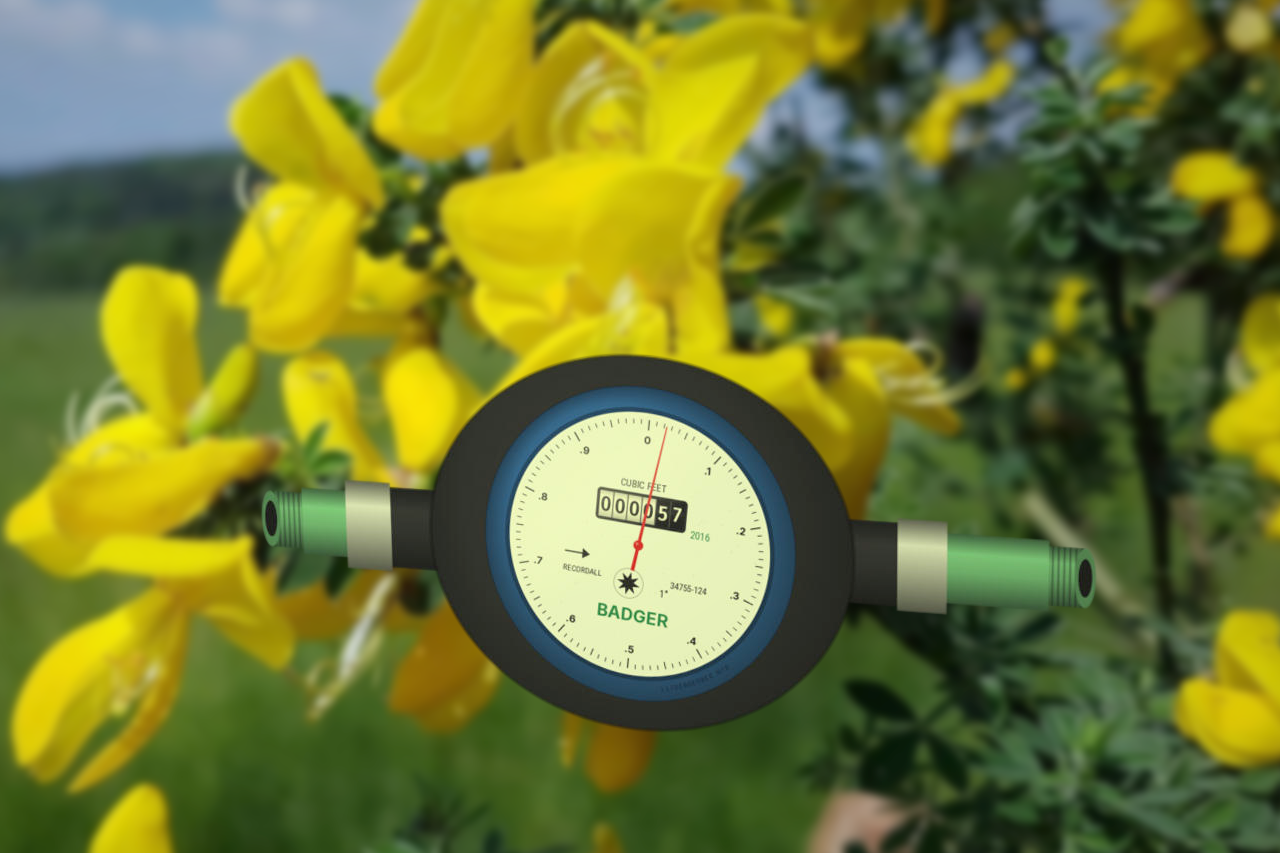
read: 57.02 ft³
